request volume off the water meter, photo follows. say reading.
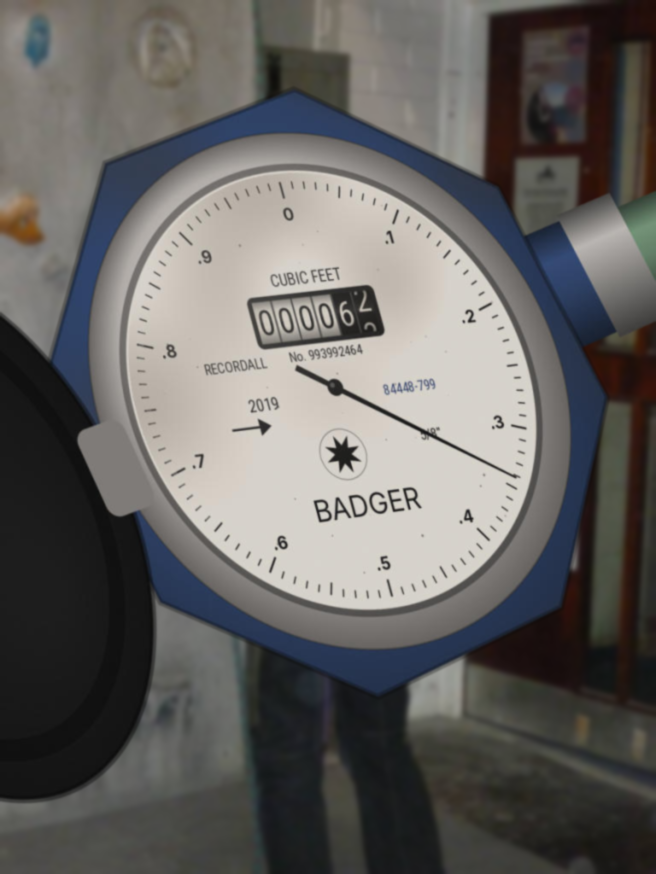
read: 62.34 ft³
